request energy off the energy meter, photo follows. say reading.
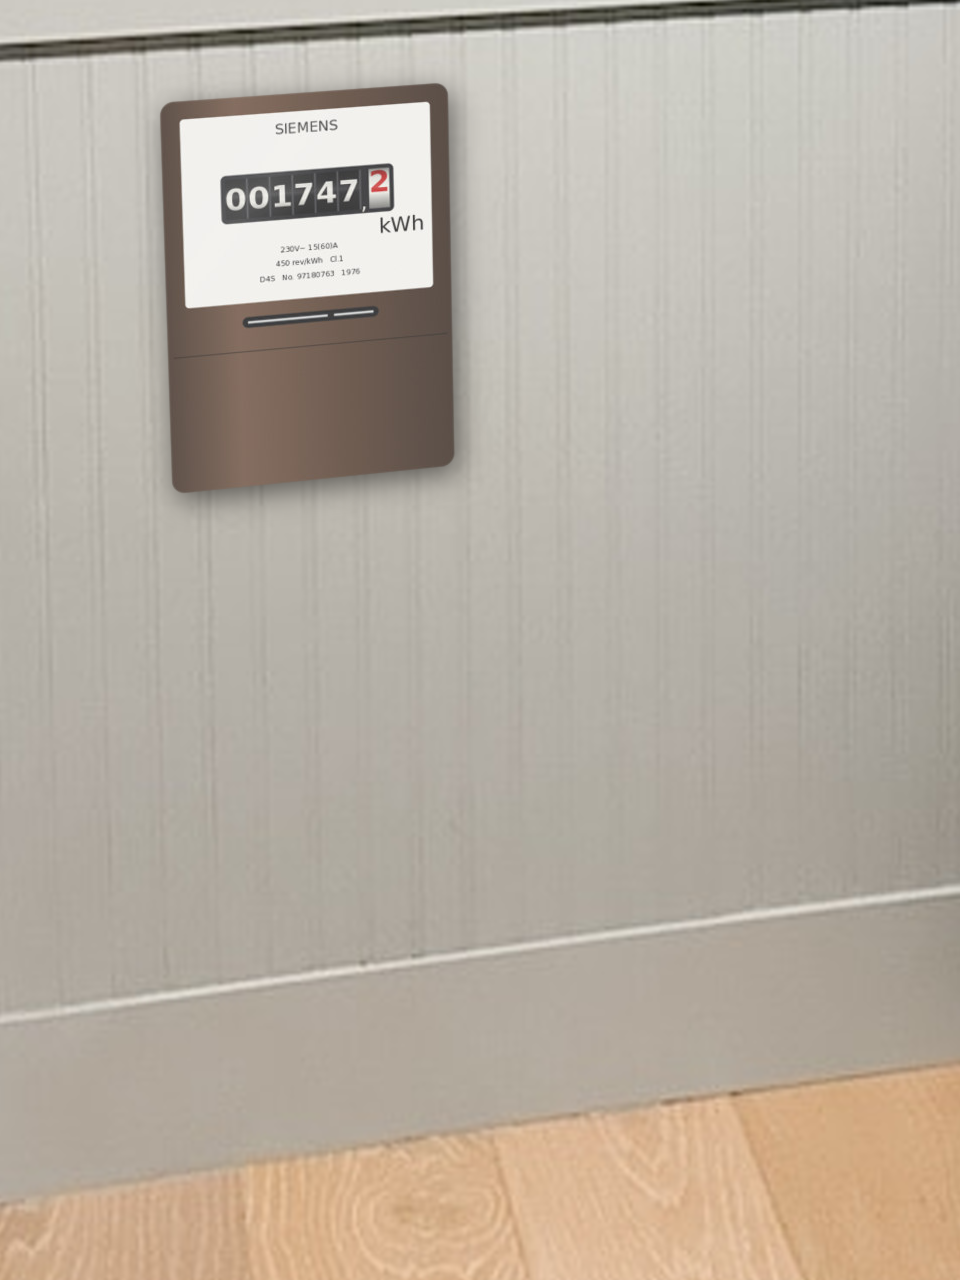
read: 1747.2 kWh
